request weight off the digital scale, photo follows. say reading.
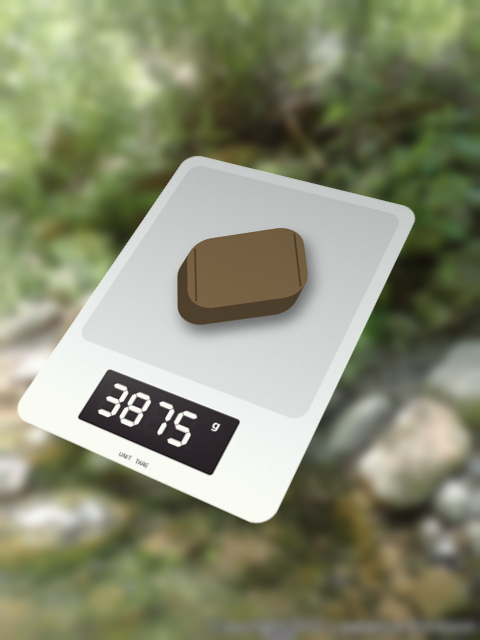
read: 3875 g
